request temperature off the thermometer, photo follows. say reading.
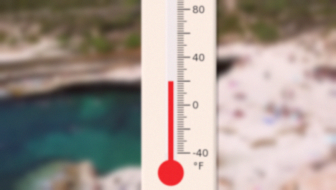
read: 20 °F
